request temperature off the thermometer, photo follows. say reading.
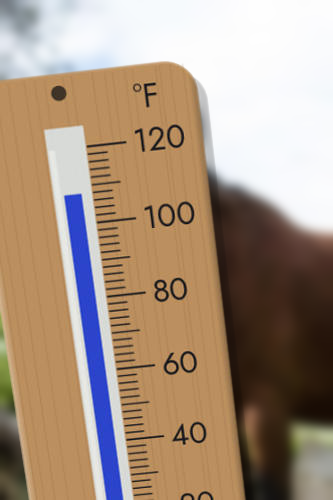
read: 108 °F
